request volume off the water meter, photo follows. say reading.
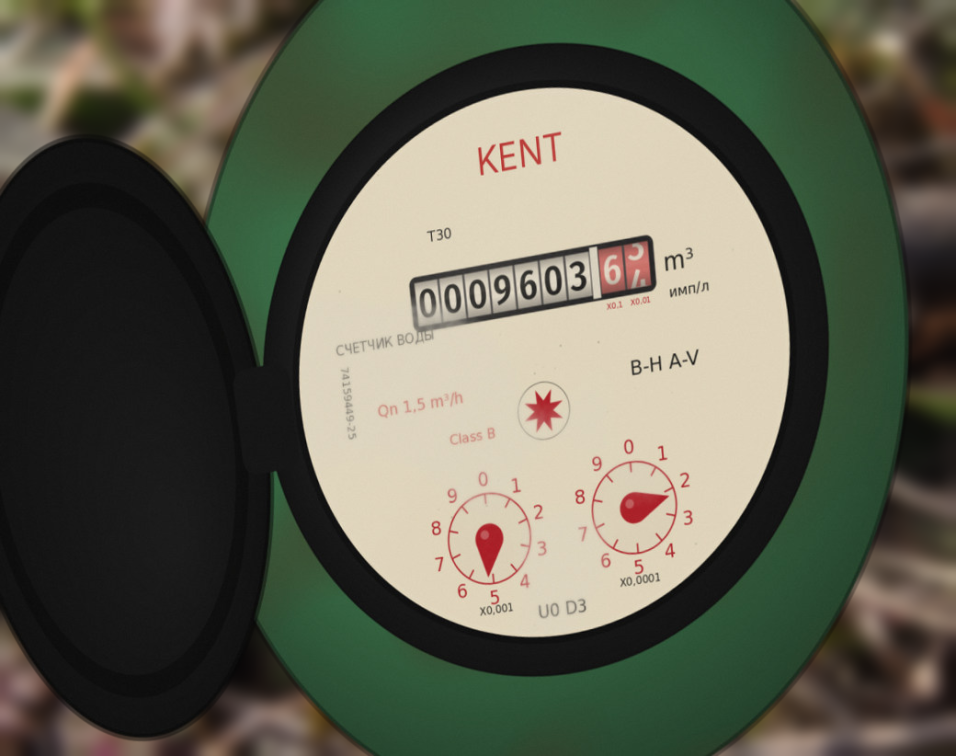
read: 9603.6352 m³
